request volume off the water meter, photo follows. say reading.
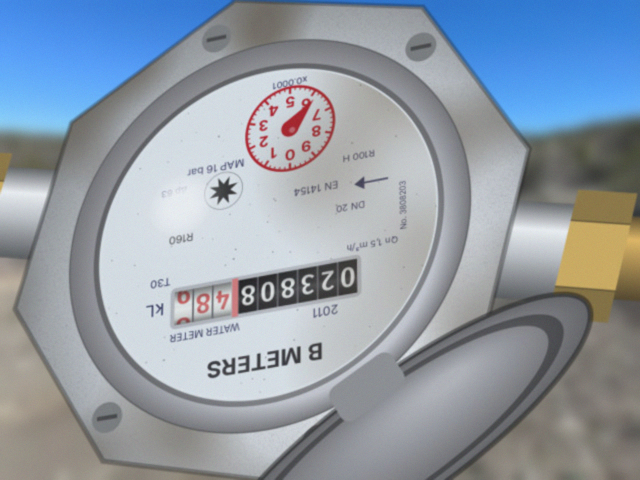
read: 23808.4886 kL
